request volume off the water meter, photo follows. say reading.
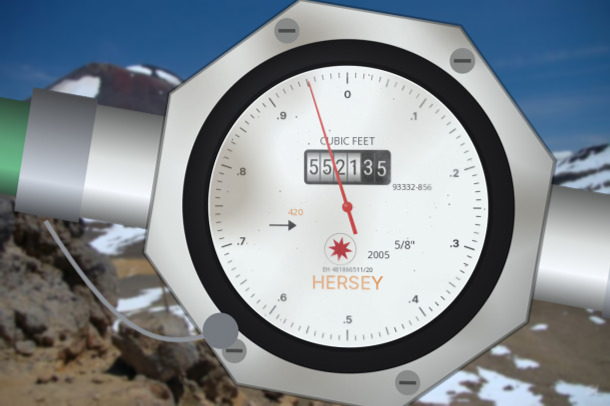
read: 552134.95 ft³
